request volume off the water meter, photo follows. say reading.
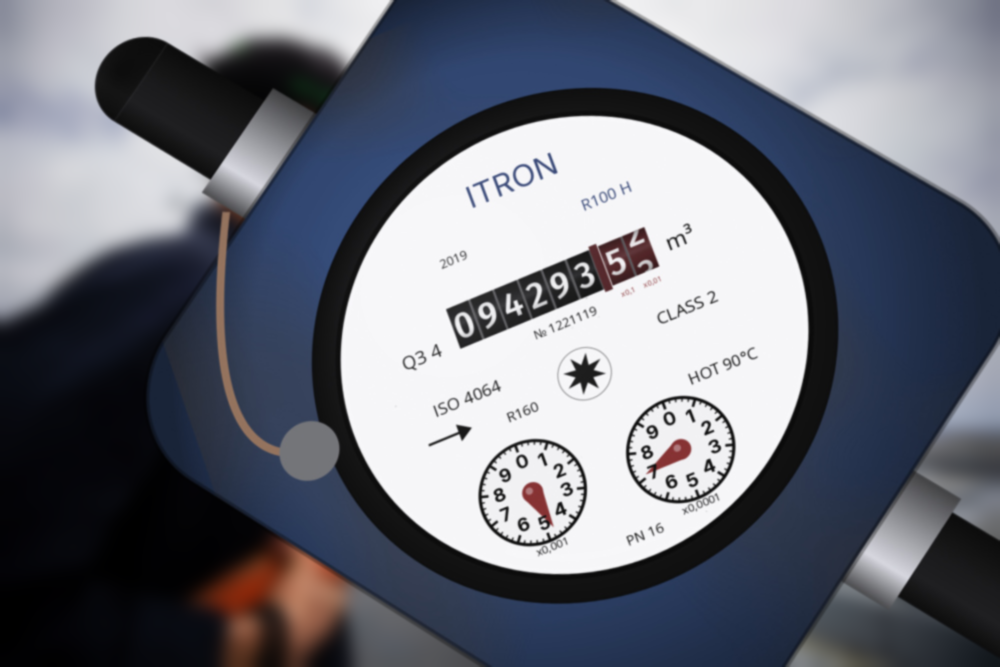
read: 94293.5247 m³
